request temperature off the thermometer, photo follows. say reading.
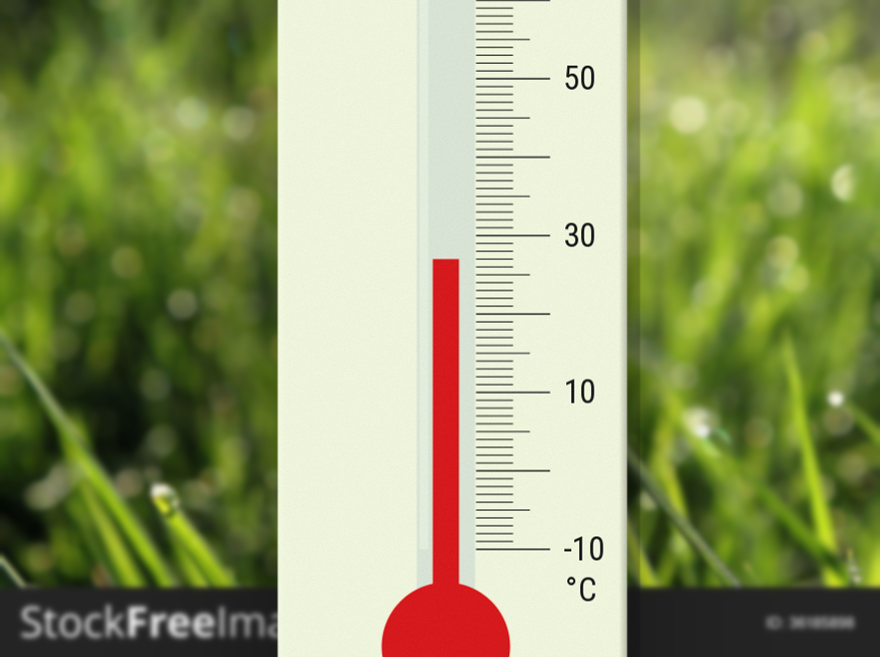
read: 27 °C
